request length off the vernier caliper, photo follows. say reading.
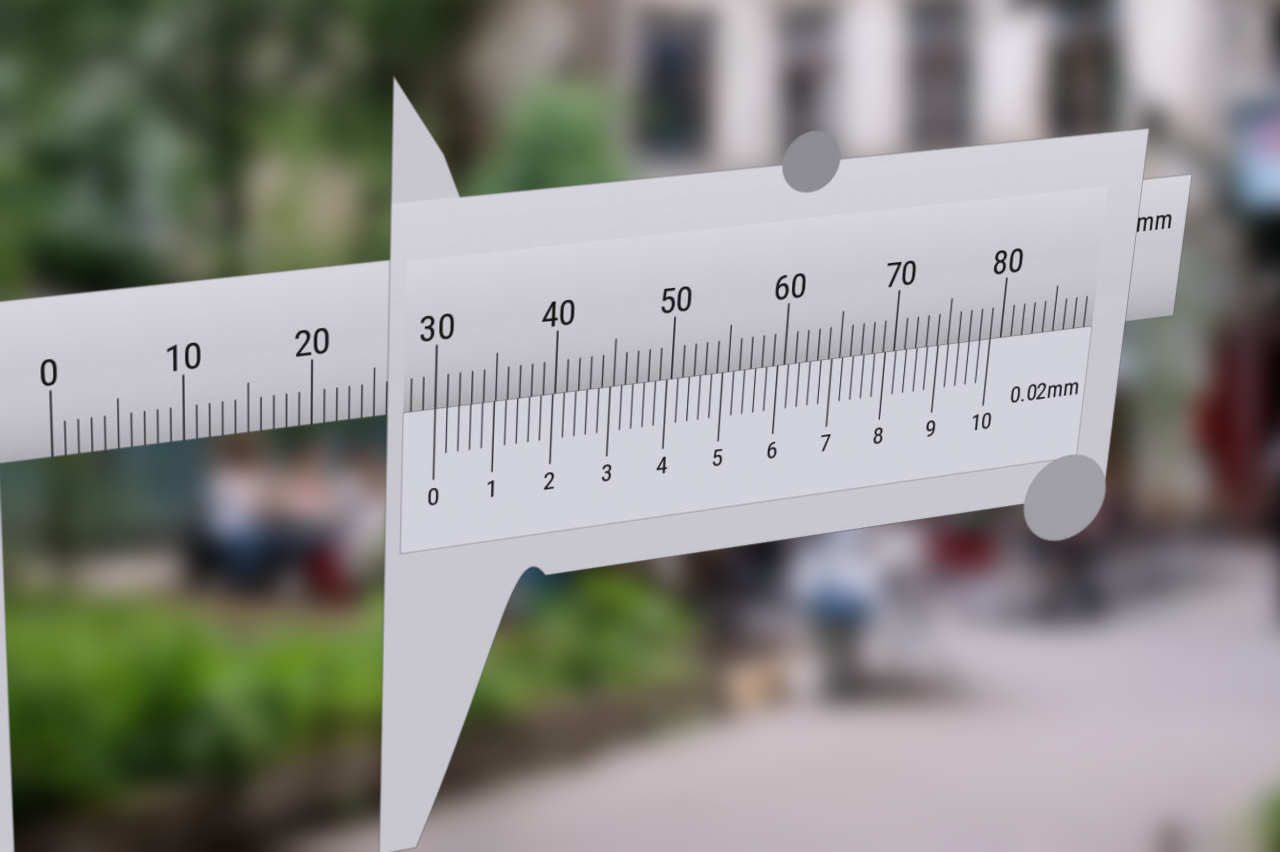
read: 30.0 mm
